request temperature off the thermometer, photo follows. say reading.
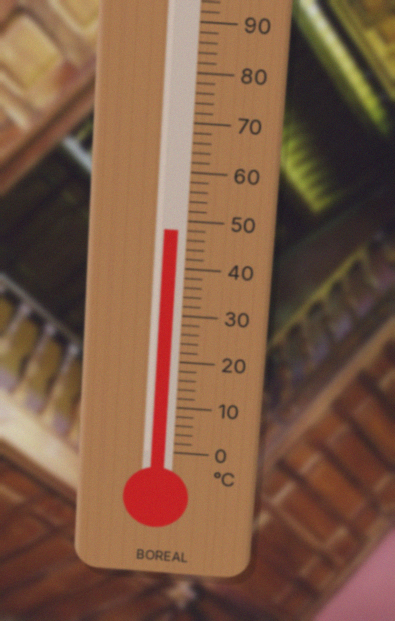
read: 48 °C
